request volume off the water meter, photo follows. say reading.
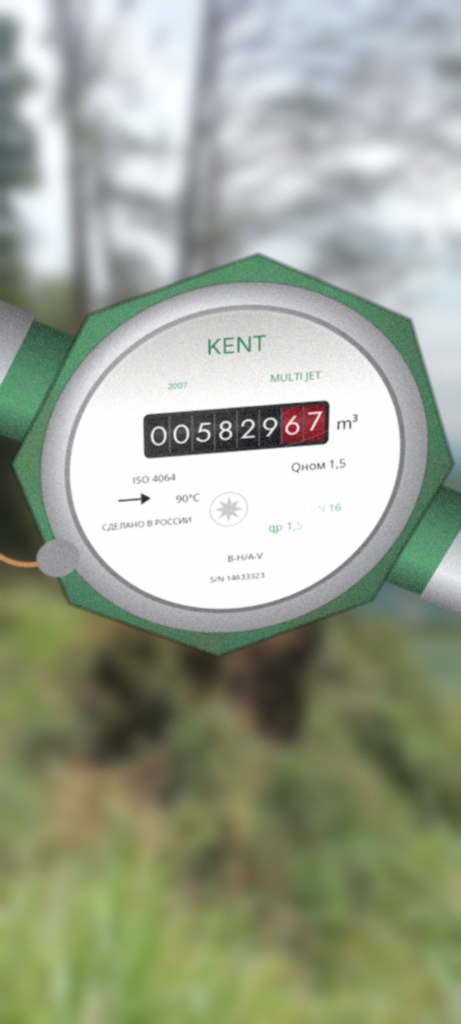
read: 5829.67 m³
